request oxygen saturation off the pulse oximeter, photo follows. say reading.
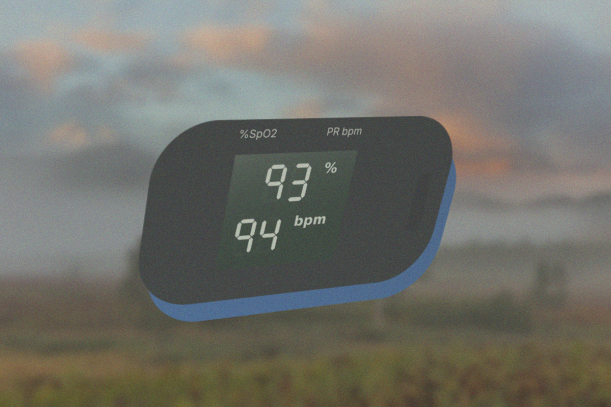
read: 93 %
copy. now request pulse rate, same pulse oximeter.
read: 94 bpm
